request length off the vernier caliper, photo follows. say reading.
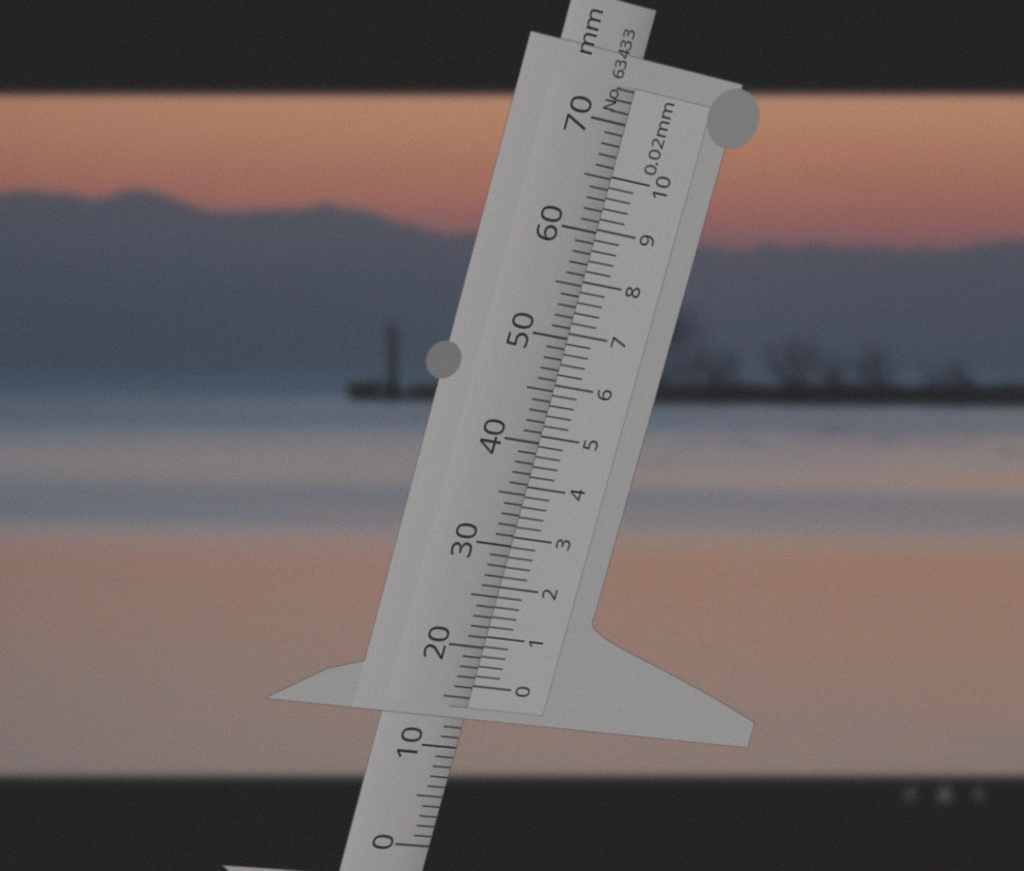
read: 16.2 mm
